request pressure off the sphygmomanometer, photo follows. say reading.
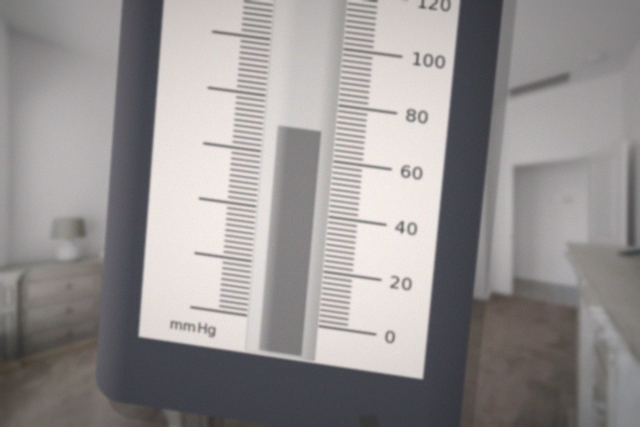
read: 70 mmHg
